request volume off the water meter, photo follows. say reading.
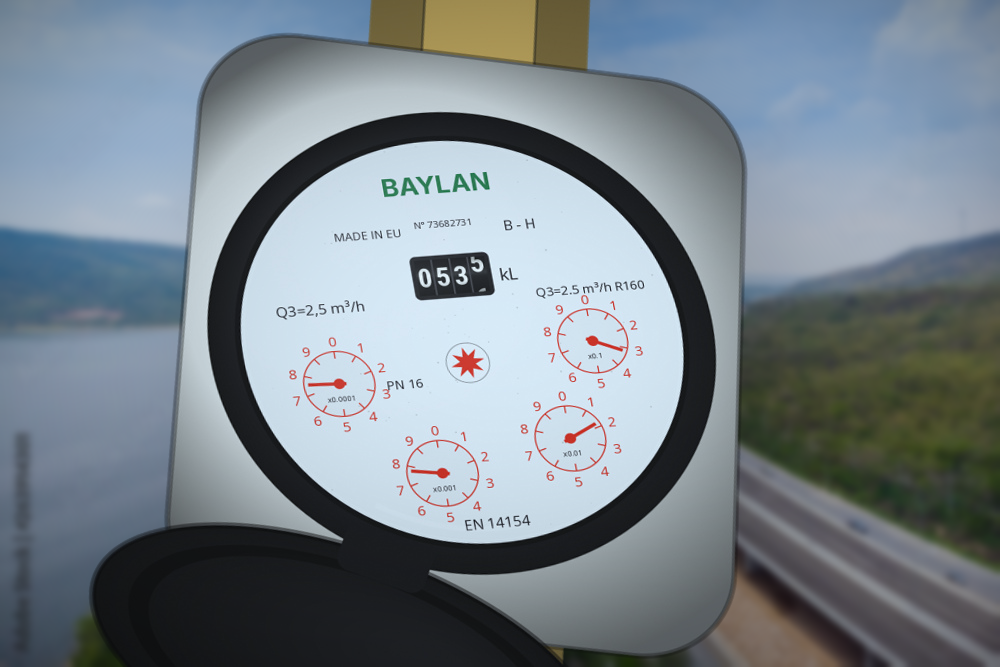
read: 535.3177 kL
